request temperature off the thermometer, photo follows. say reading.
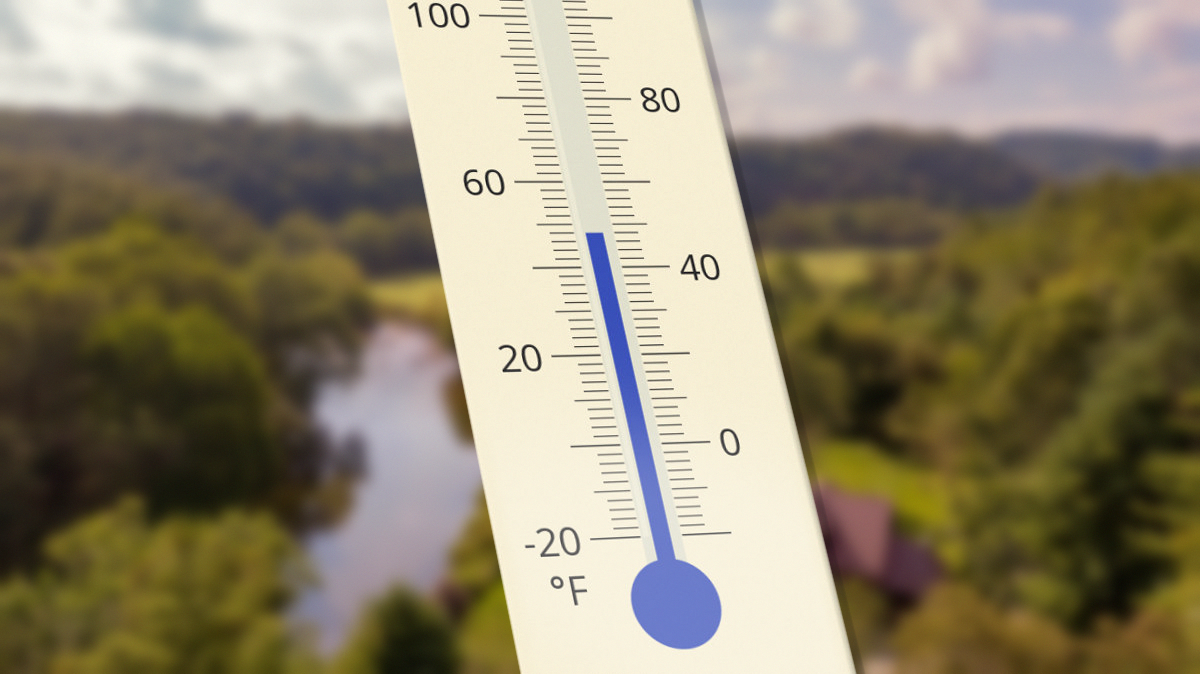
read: 48 °F
